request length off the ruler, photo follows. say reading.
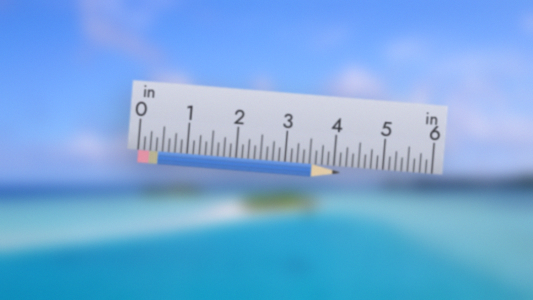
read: 4.125 in
